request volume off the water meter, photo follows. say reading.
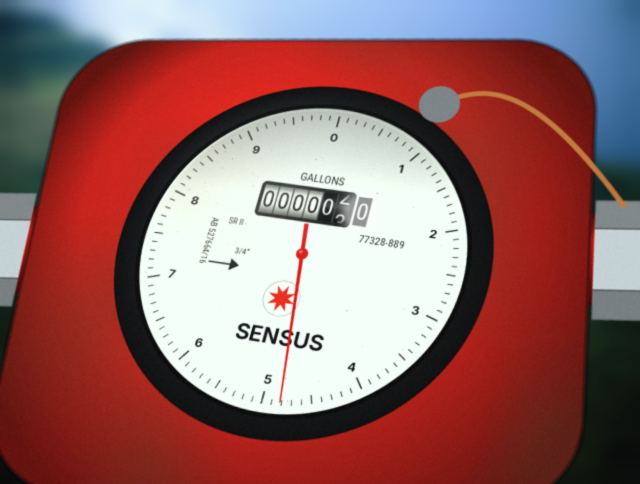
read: 24.8 gal
